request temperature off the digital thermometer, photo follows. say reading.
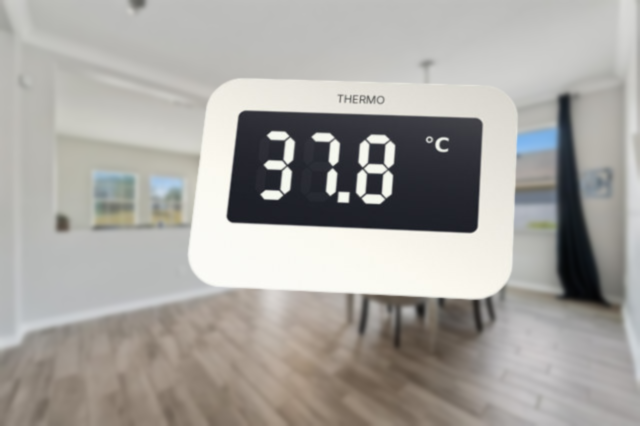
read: 37.8 °C
